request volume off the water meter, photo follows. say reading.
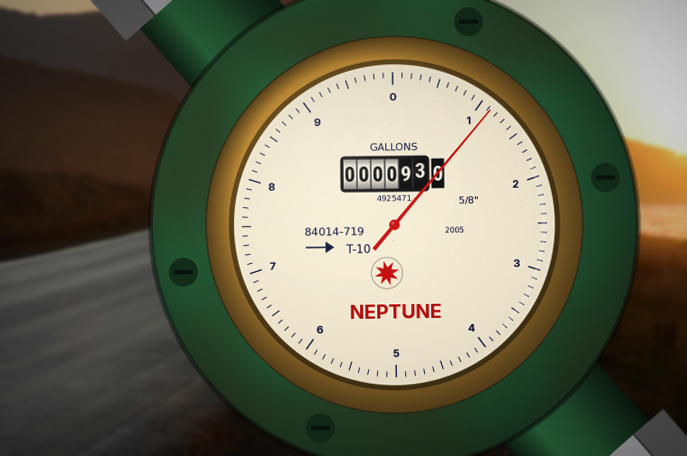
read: 931.1 gal
